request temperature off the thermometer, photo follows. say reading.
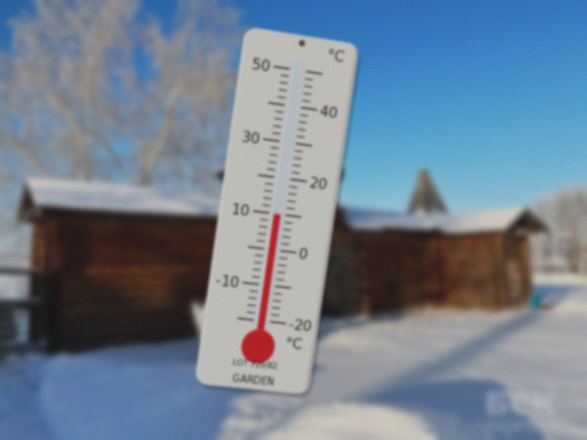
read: 10 °C
